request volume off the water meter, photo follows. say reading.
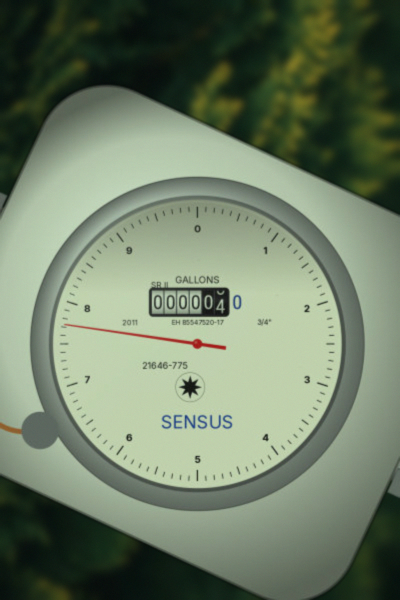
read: 37.7 gal
